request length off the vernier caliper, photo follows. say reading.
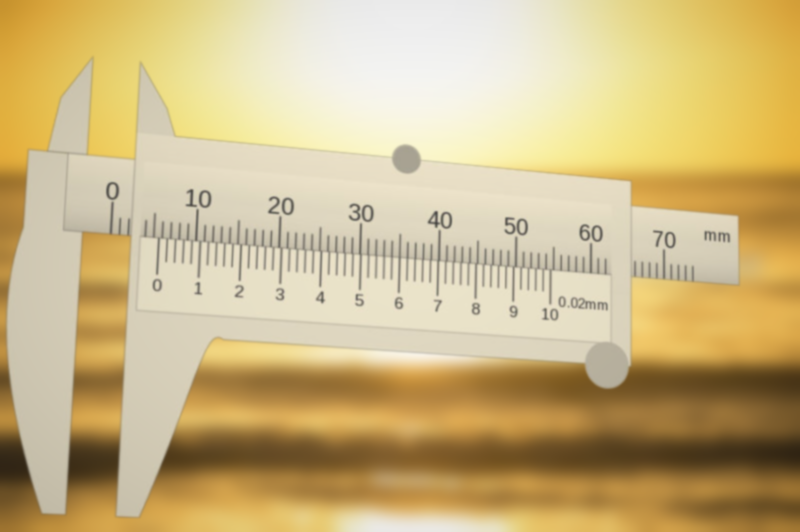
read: 5.6 mm
